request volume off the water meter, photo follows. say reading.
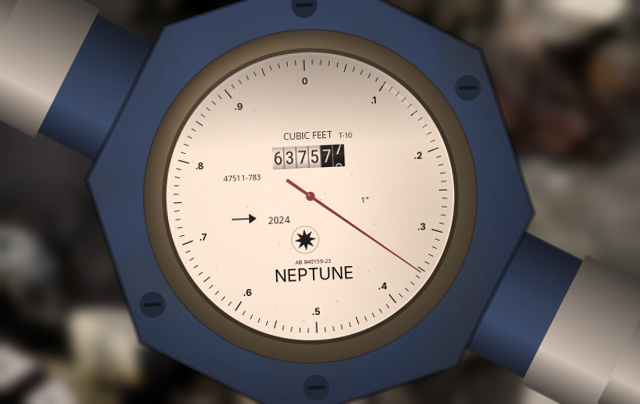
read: 637577.35 ft³
